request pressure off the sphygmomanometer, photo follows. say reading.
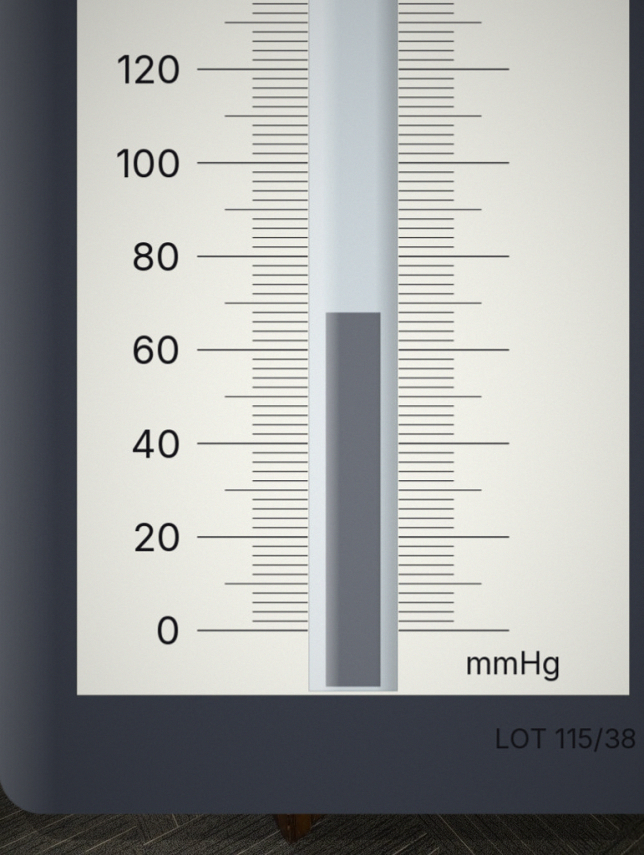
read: 68 mmHg
